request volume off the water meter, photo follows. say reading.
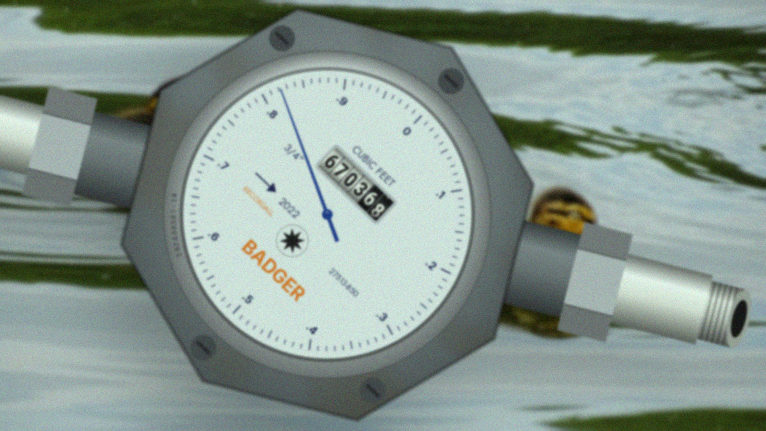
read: 670367.82 ft³
